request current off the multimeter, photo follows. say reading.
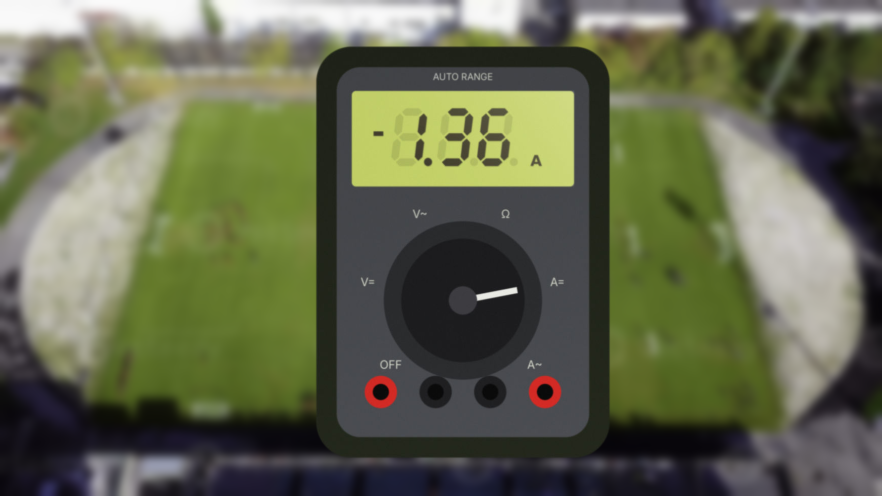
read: -1.36 A
